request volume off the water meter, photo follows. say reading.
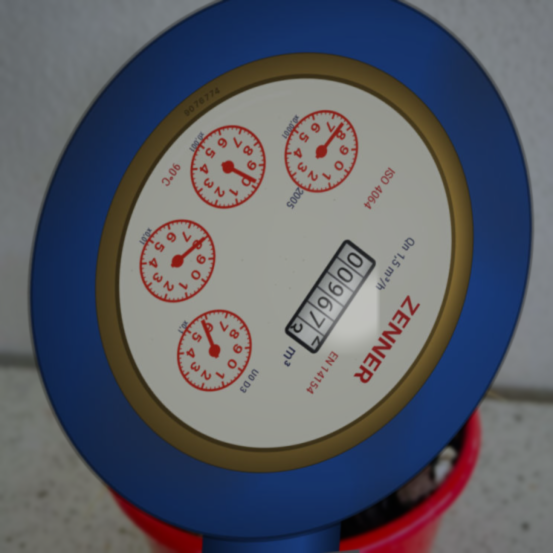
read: 9672.5797 m³
